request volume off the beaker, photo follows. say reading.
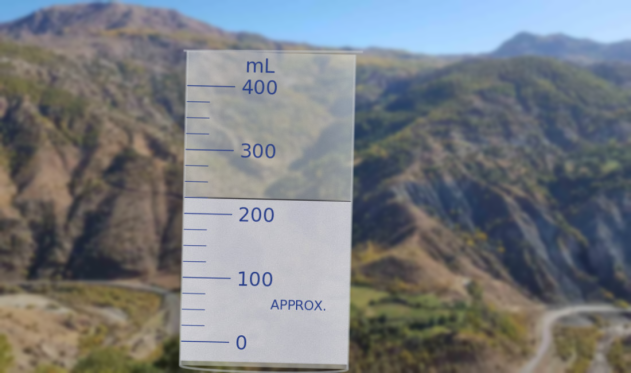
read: 225 mL
